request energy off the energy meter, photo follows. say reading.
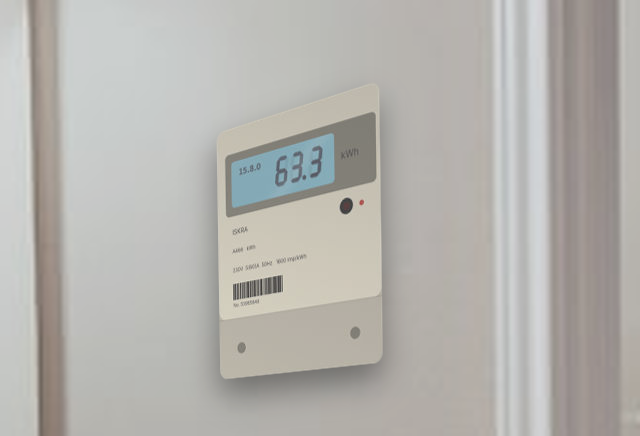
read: 63.3 kWh
